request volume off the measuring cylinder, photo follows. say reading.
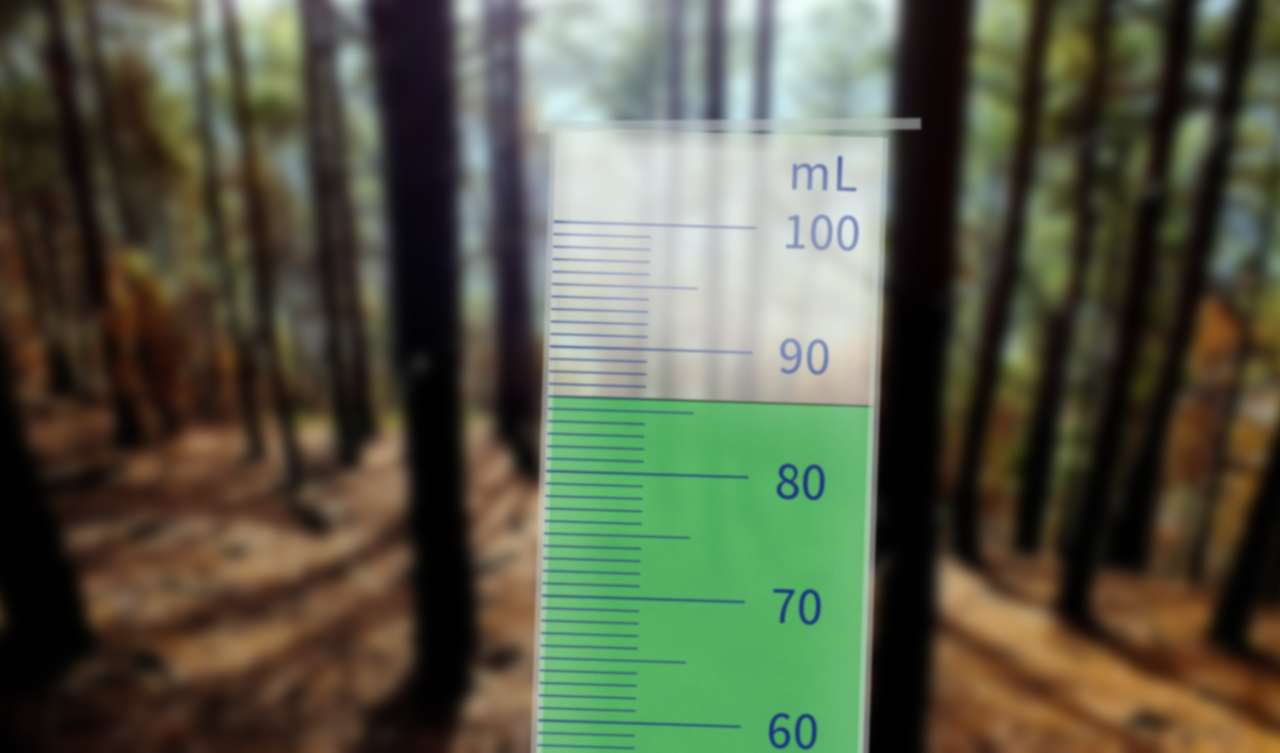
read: 86 mL
